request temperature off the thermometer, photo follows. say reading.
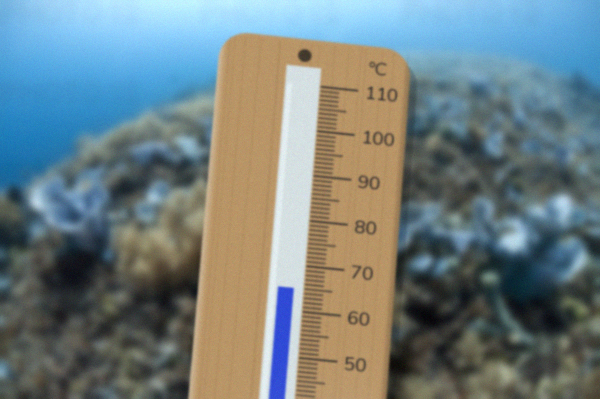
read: 65 °C
